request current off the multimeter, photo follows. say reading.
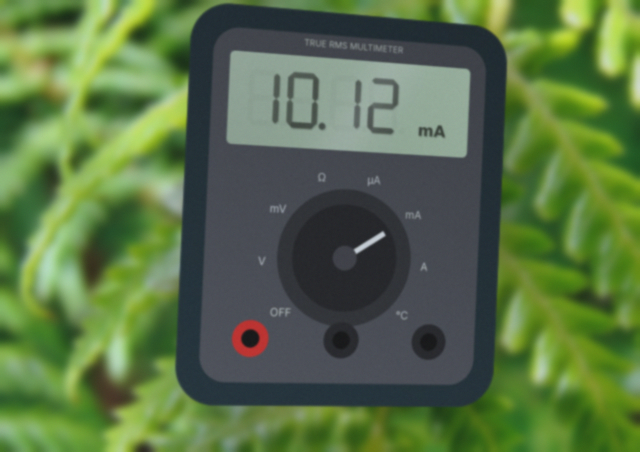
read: 10.12 mA
